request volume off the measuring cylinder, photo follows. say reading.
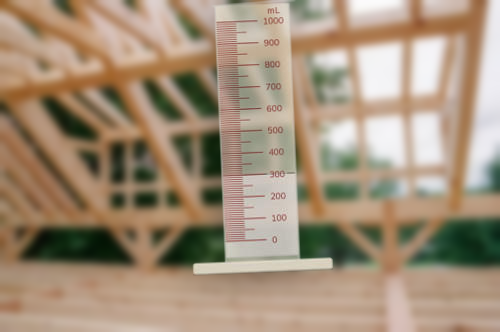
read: 300 mL
